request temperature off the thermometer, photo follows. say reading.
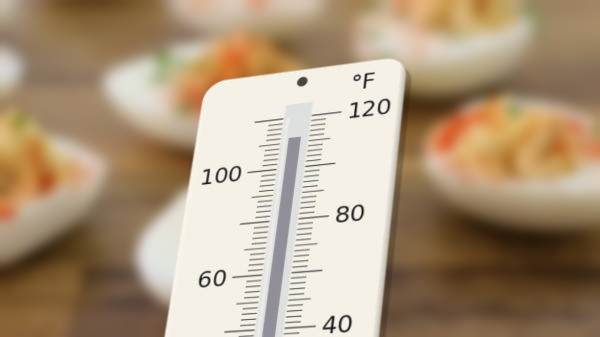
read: 112 °F
